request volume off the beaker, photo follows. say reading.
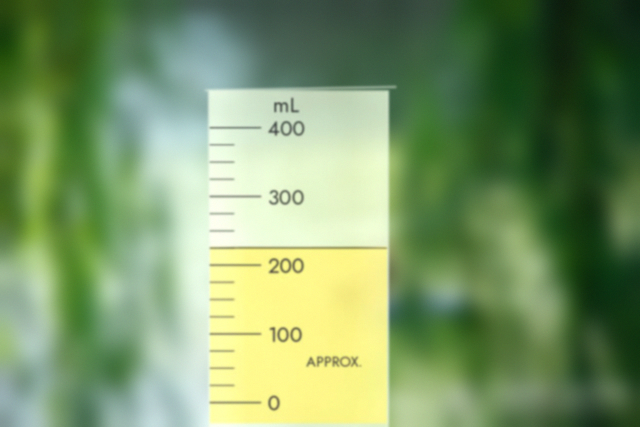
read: 225 mL
